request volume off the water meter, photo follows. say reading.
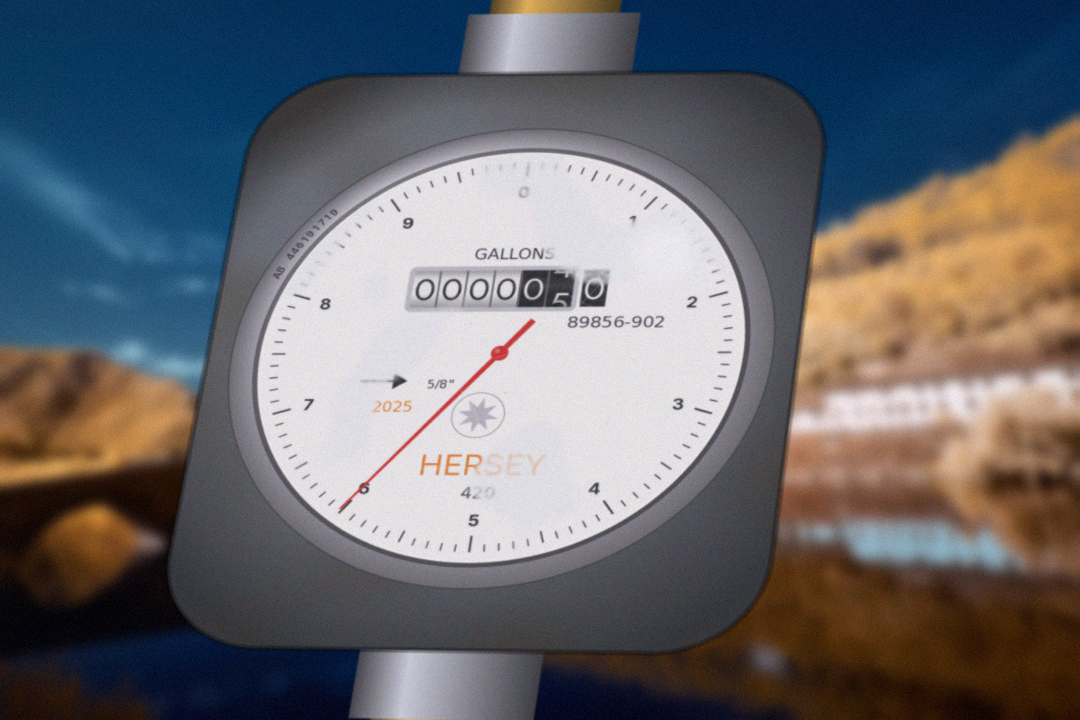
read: 46.0 gal
